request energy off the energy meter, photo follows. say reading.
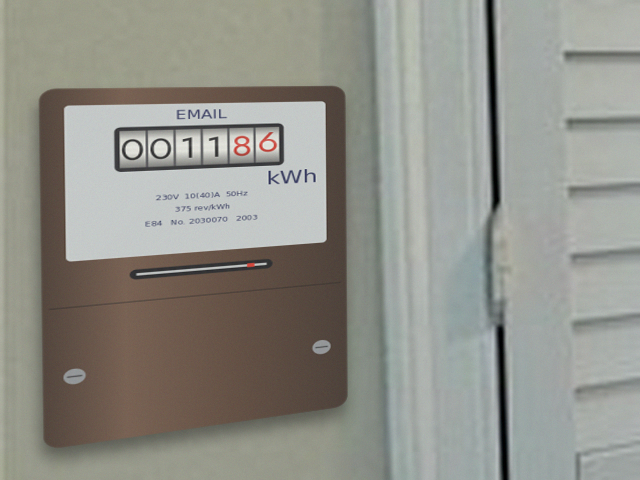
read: 11.86 kWh
